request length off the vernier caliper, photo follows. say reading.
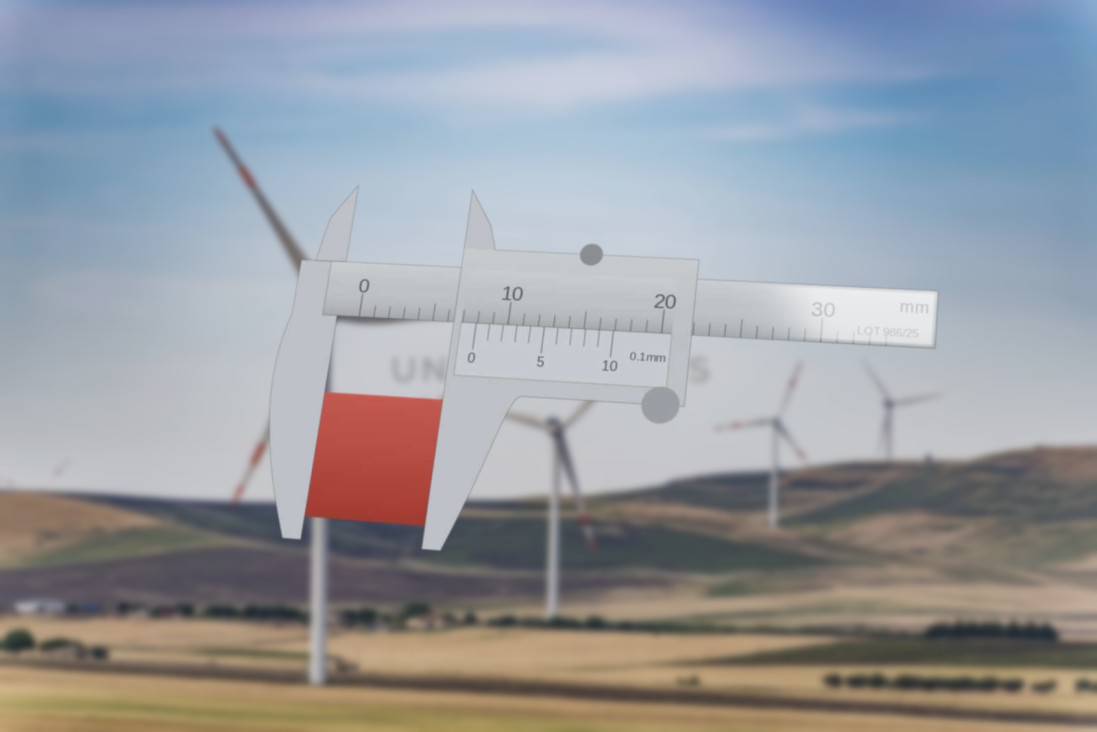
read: 7.9 mm
